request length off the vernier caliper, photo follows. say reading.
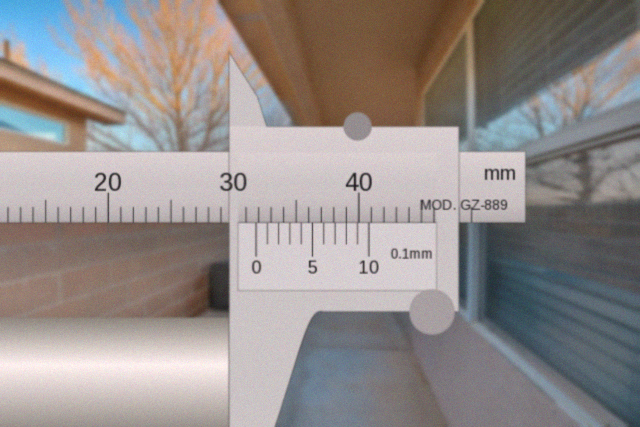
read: 31.8 mm
